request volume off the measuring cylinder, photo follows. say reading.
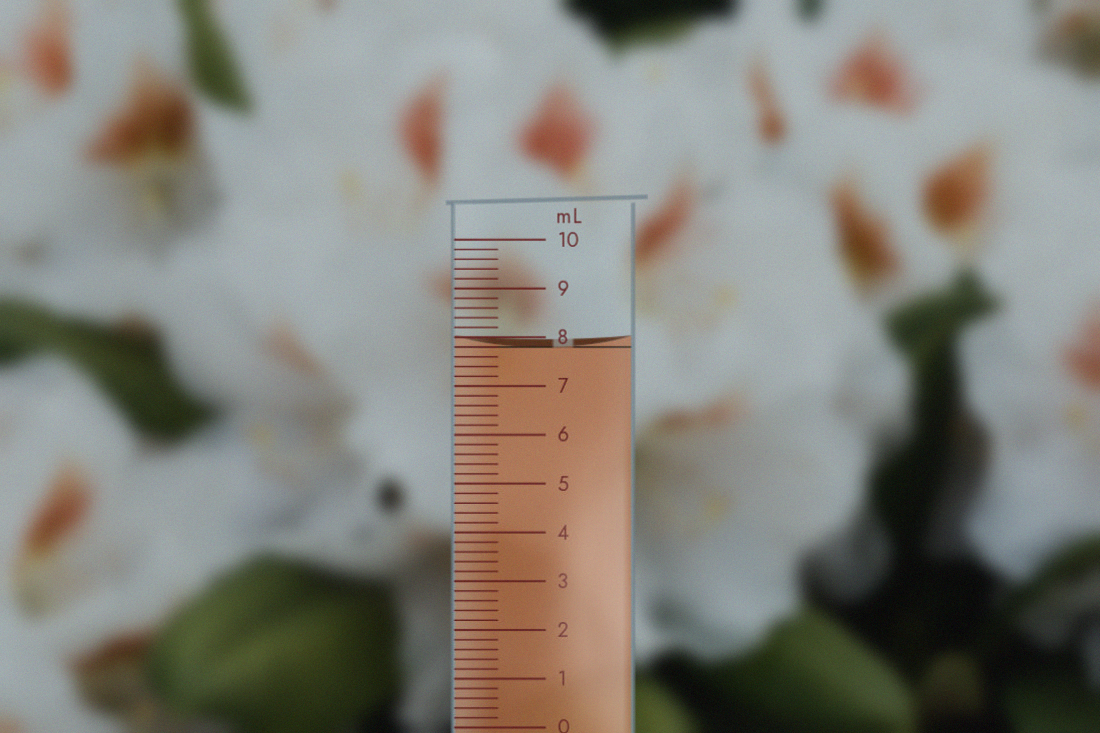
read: 7.8 mL
